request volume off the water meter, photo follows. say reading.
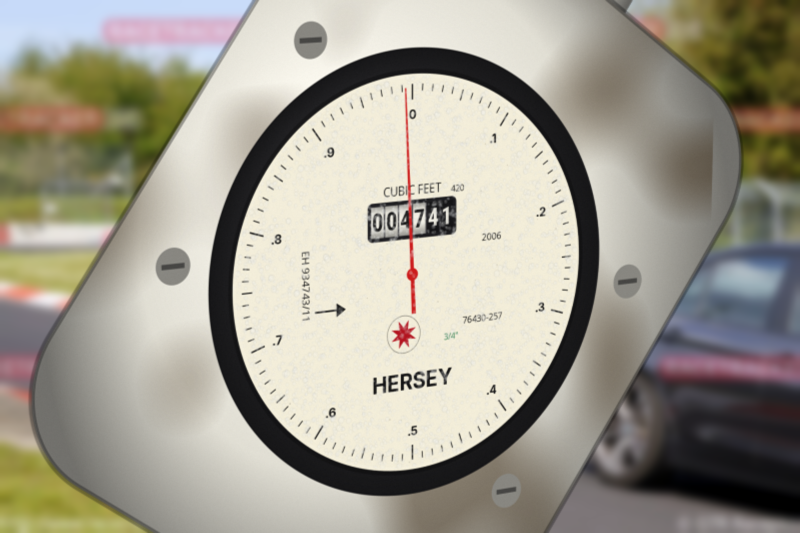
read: 4740.99 ft³
